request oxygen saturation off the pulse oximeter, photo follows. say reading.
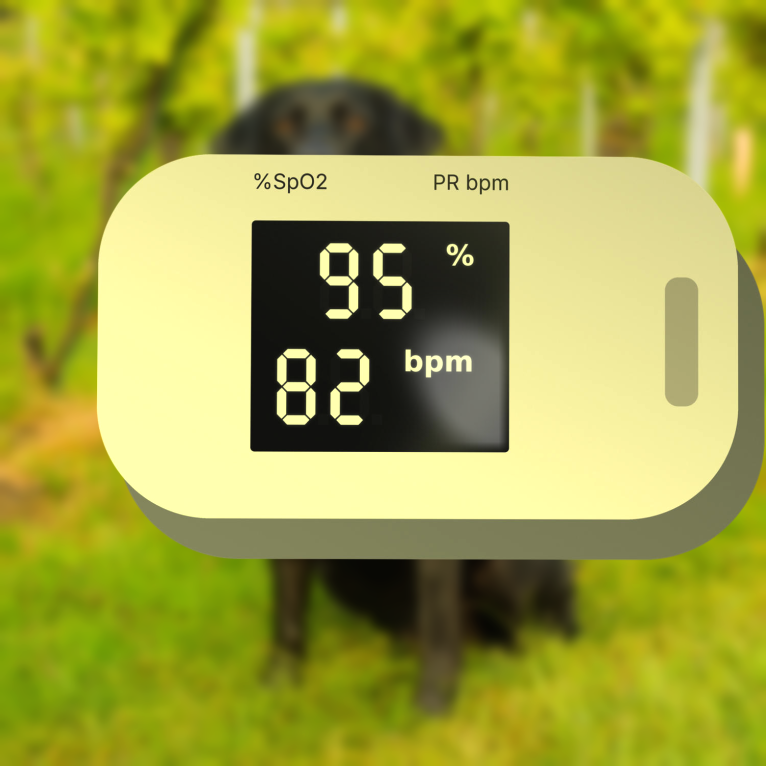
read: 95 %
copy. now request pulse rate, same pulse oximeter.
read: 82 bpm
